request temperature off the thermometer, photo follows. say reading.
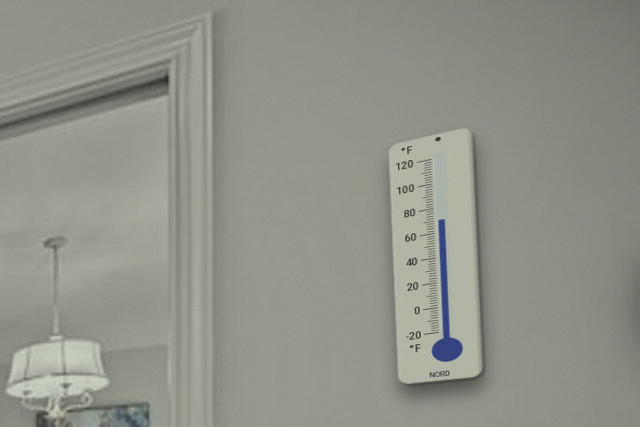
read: 70 °F
